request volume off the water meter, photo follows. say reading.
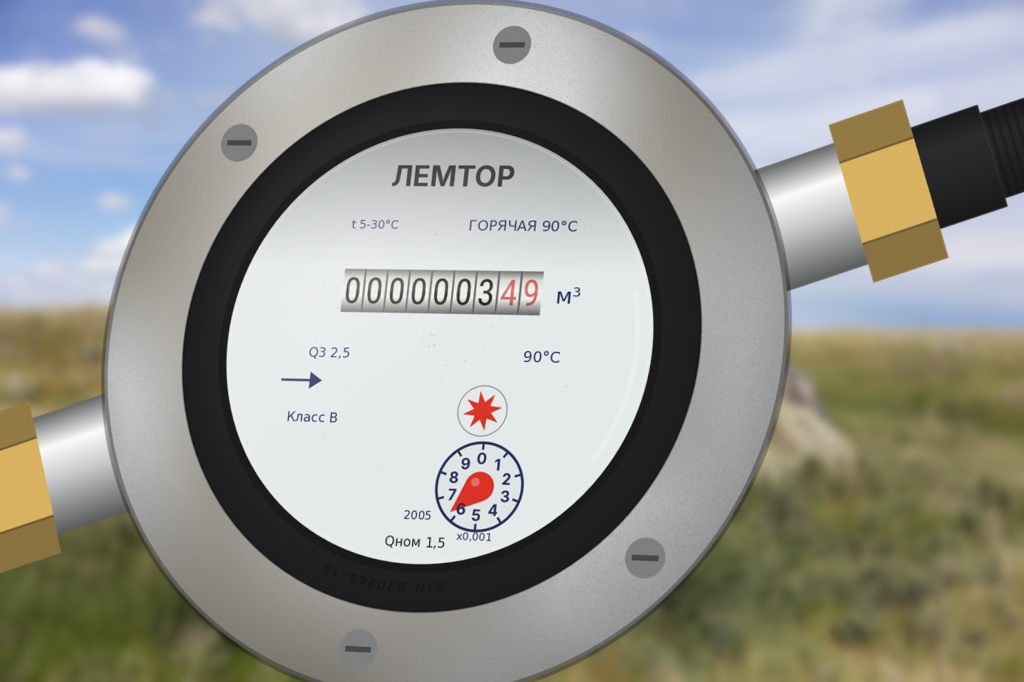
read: 3.496 m³
